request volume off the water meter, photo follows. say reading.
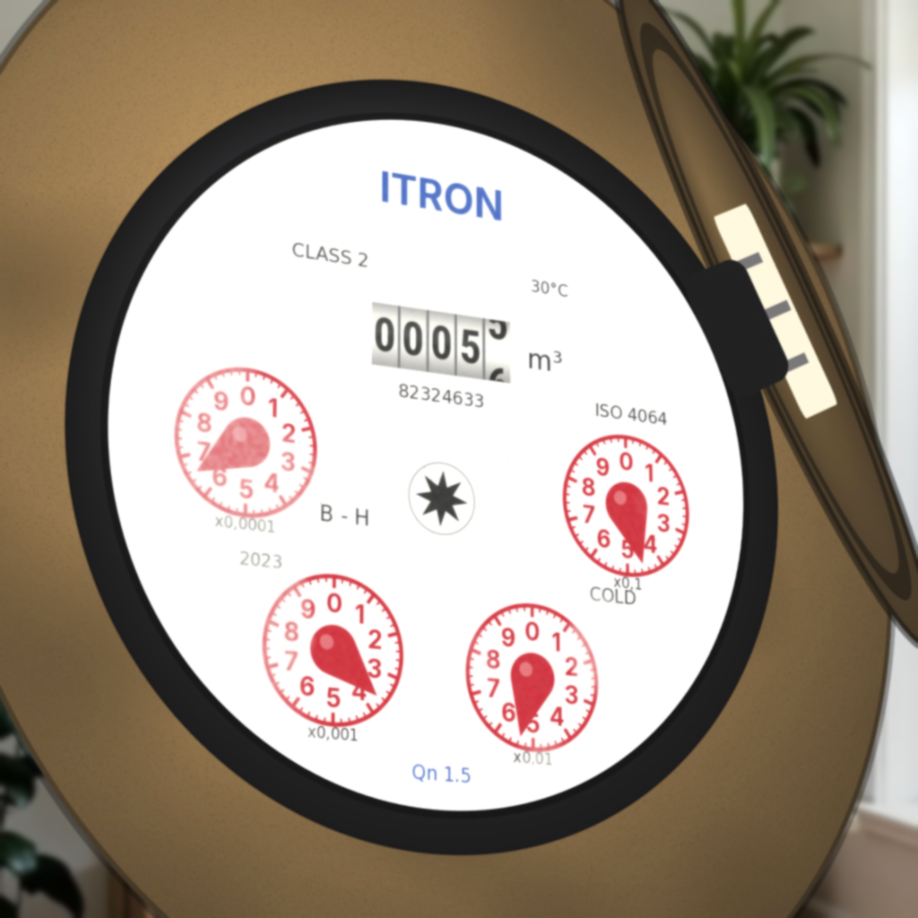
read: 55.4536 m³
